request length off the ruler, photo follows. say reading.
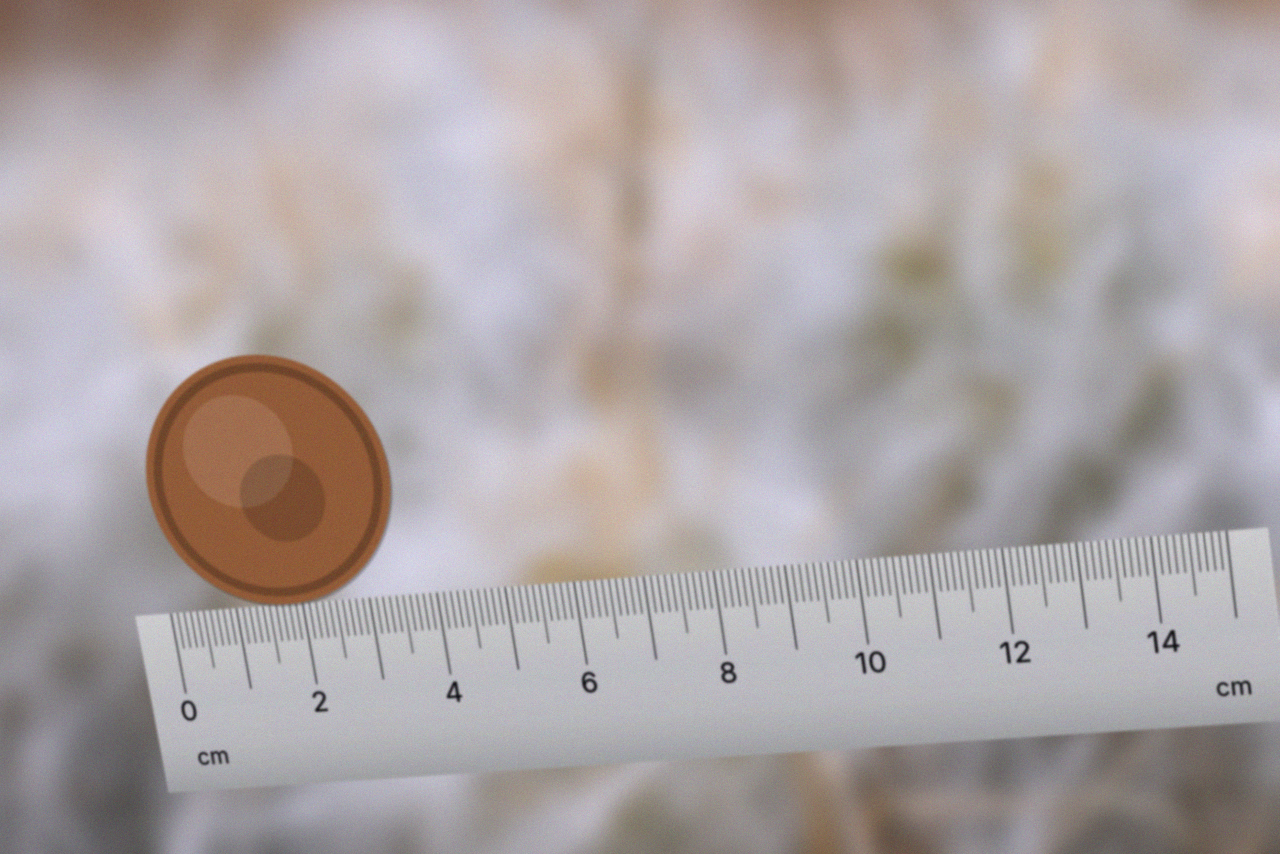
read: 3.6 cm
